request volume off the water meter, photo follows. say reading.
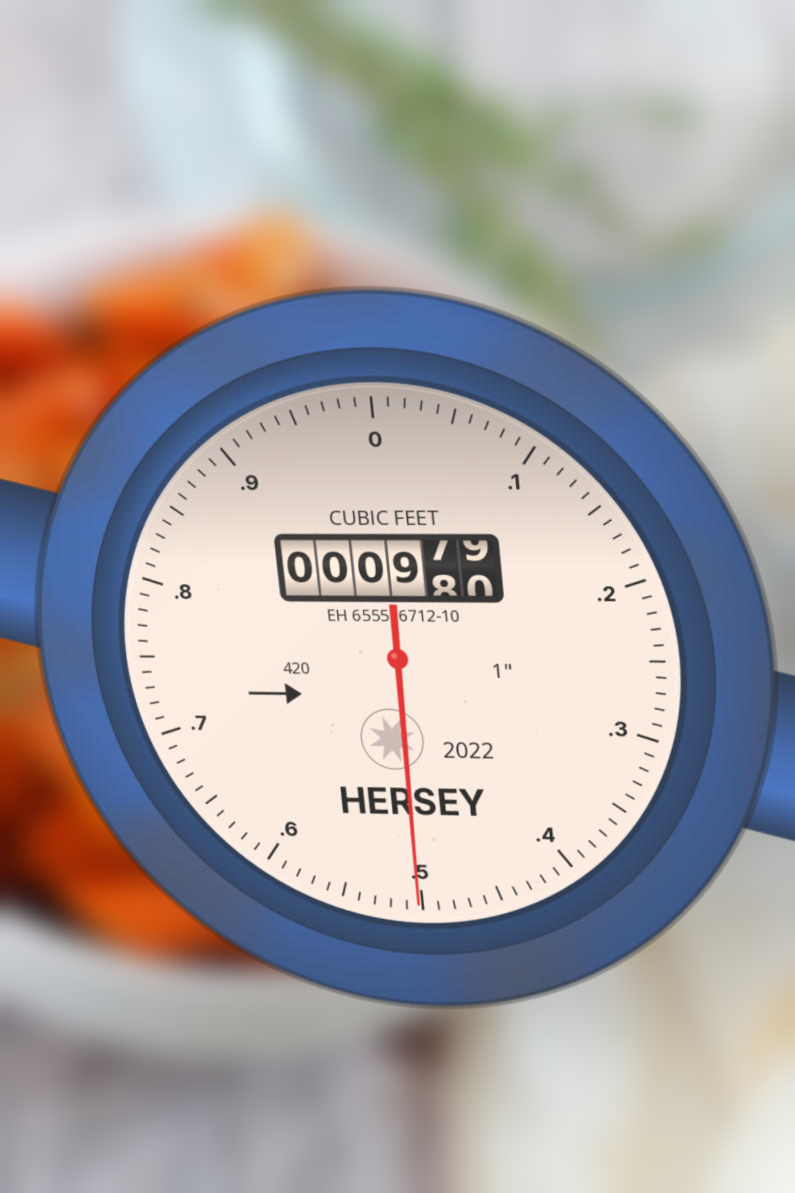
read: 979.50 ft³
